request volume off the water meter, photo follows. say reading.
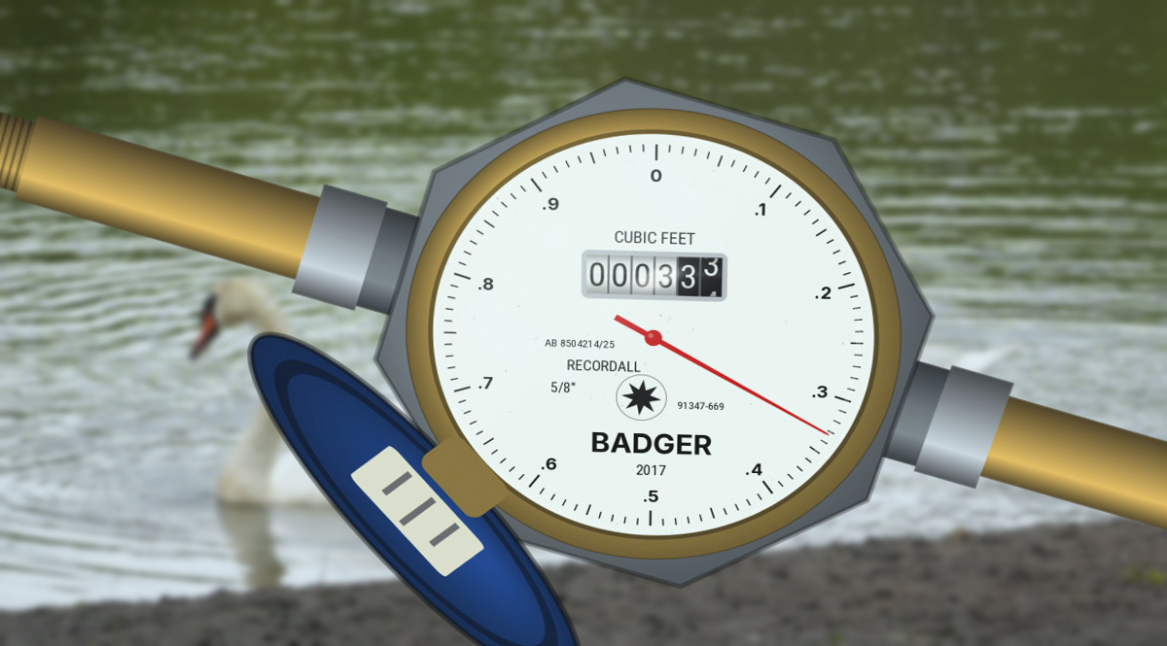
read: 333.33 ft³
